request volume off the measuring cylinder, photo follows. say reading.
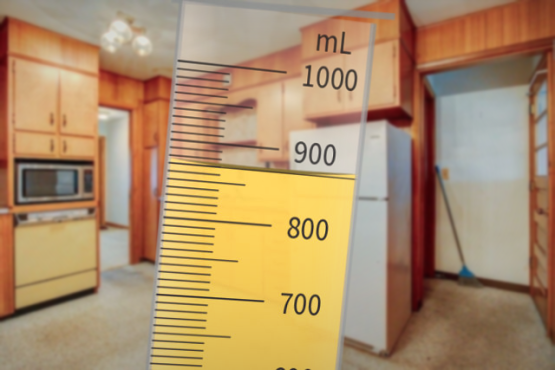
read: 870 mL
